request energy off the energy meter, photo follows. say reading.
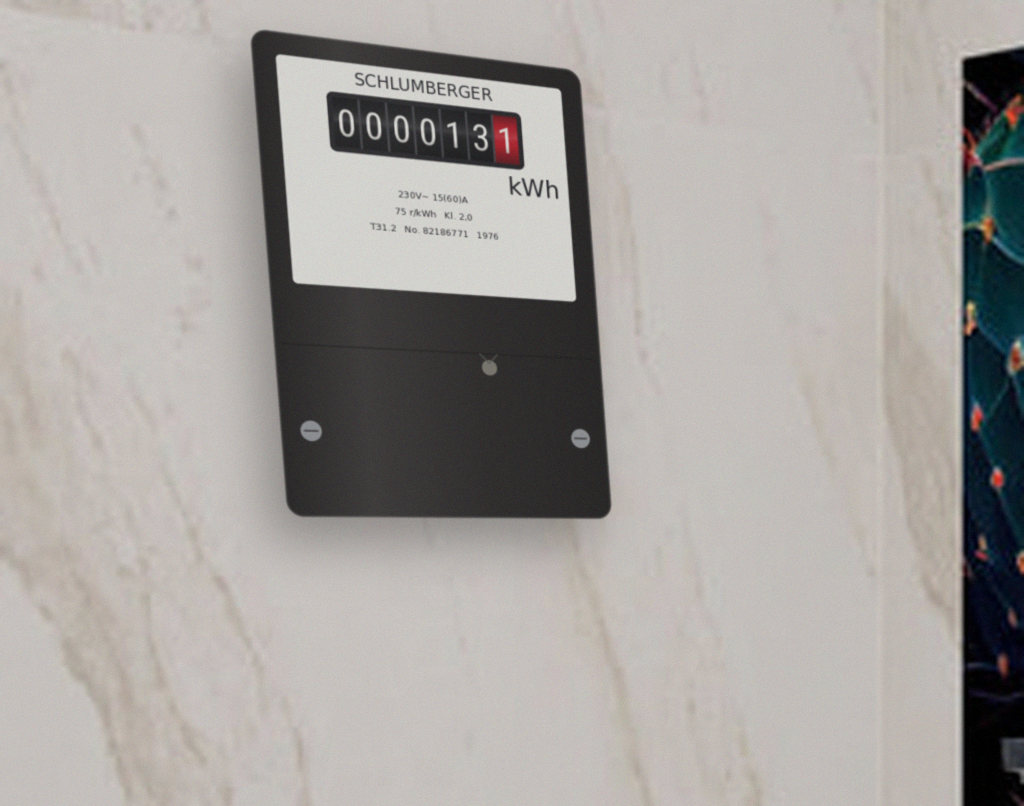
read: 13.1 kWh
